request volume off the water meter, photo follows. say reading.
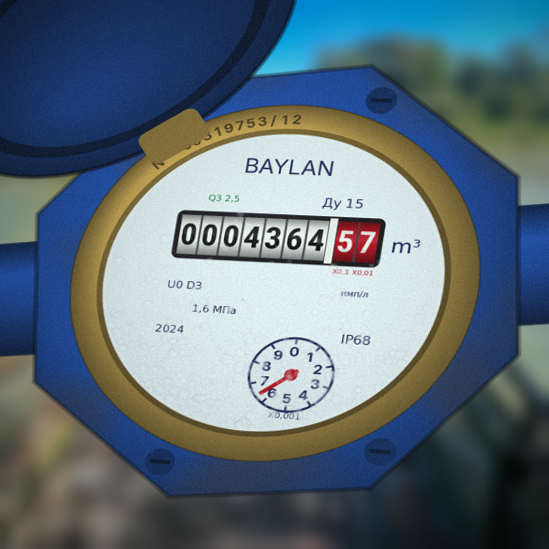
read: 4364.576 m³
